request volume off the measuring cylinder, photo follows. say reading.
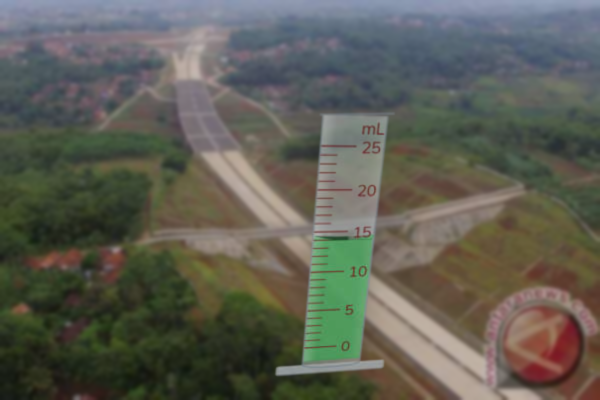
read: 14 mL
